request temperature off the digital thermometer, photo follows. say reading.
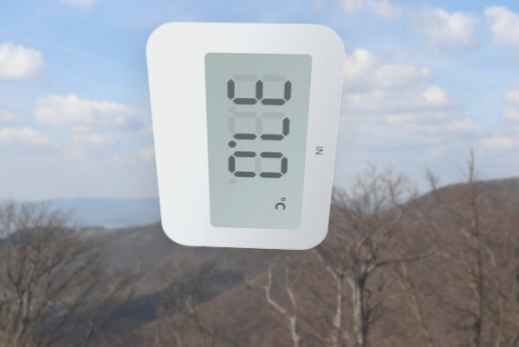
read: 37.0 °C
